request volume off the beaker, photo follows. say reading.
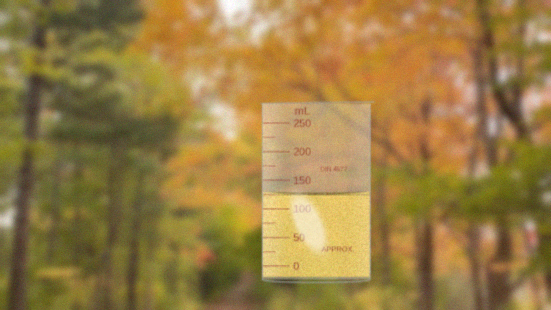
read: 125 mL
